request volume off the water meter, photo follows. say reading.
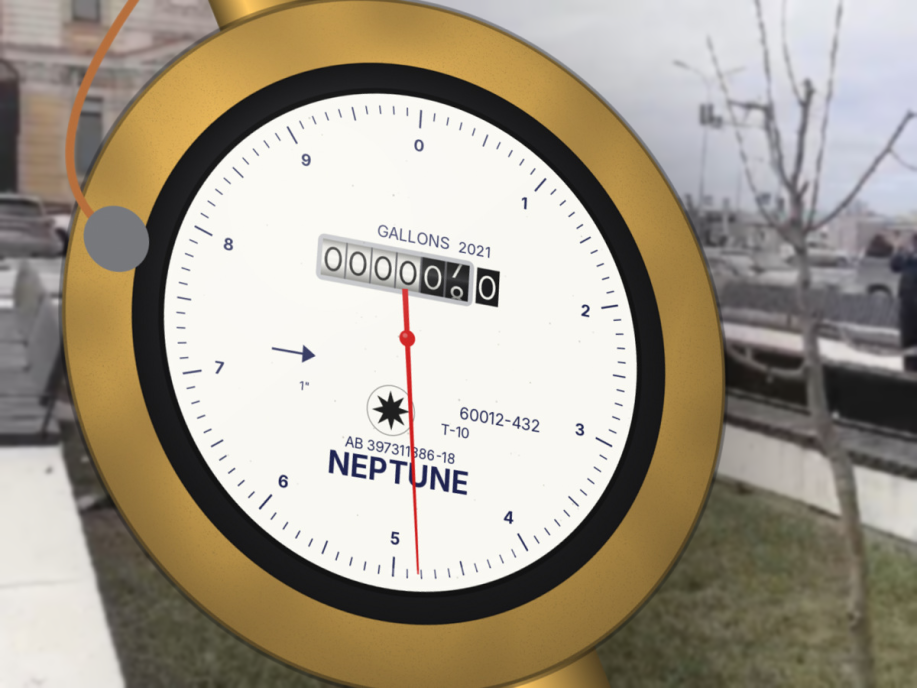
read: 74.8 gal
